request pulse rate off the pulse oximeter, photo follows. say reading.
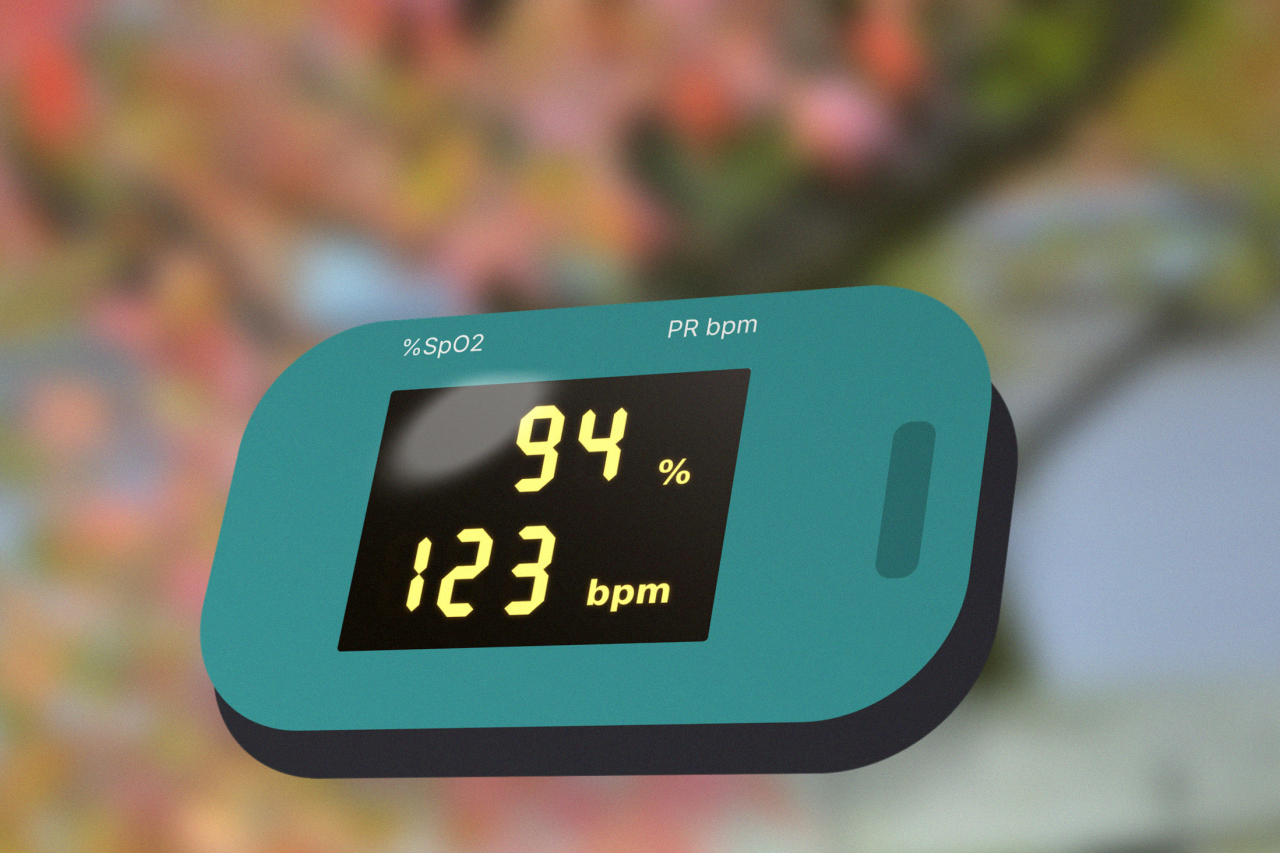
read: 123 bpm
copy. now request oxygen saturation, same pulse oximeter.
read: 94 %
